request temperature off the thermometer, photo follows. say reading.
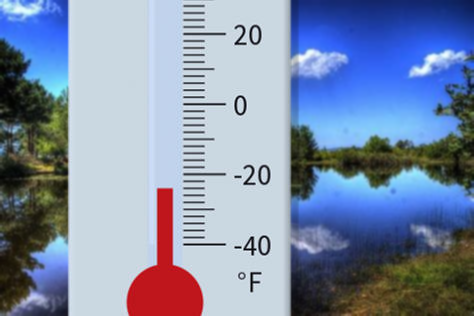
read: -24 °F
